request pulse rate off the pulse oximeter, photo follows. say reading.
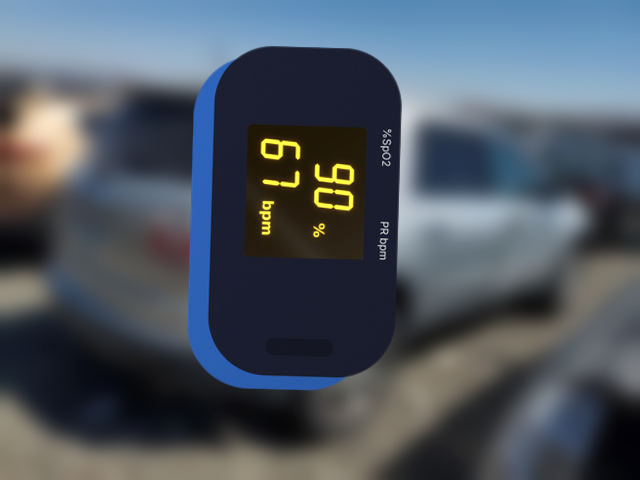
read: 67 bpm
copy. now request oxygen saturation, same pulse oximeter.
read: 90 %
